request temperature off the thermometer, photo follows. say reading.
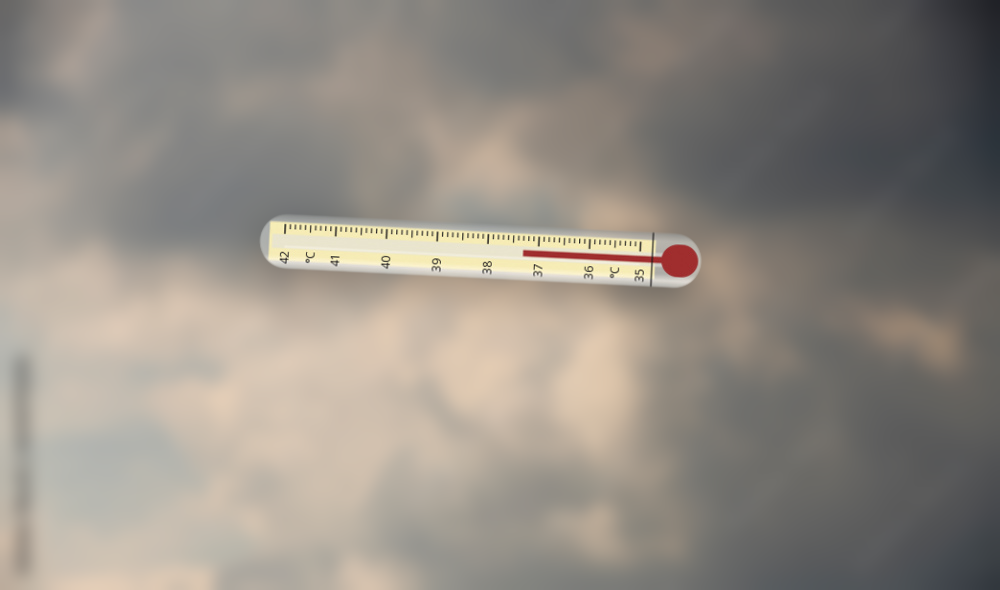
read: 37.3 °C
